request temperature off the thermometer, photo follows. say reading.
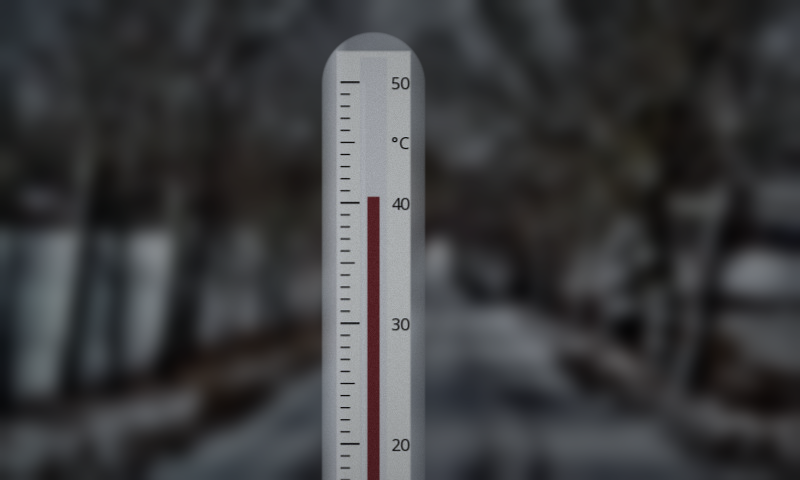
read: 40.5 °C
